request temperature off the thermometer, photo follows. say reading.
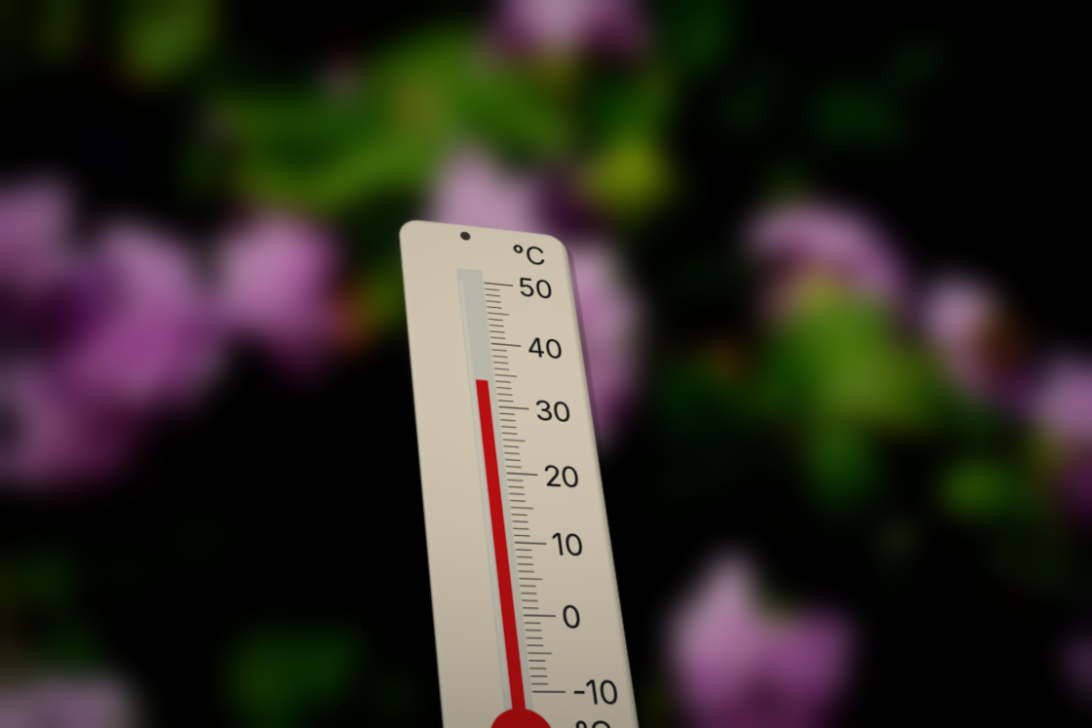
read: 34 °C
